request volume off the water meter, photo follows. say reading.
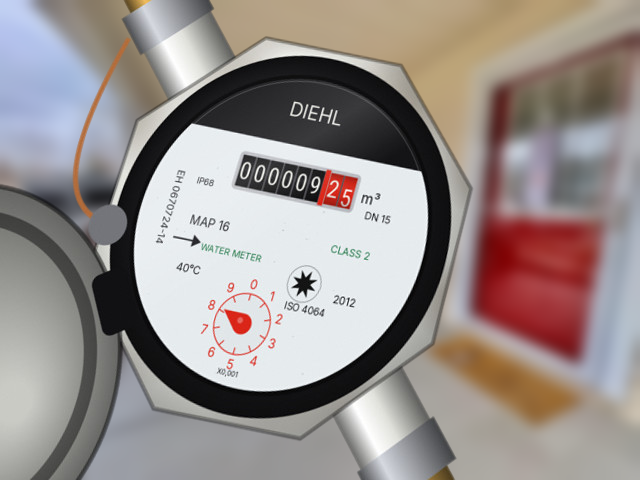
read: 9.248 m³
